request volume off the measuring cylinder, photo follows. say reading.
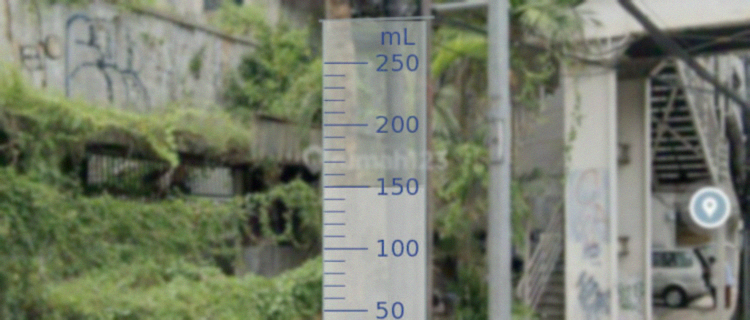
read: 150 mL
